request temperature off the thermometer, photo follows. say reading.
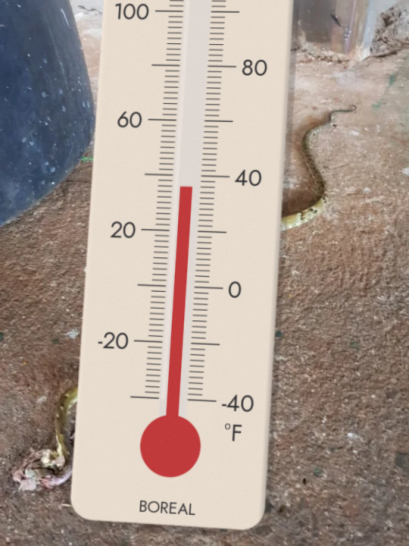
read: 36 °F
